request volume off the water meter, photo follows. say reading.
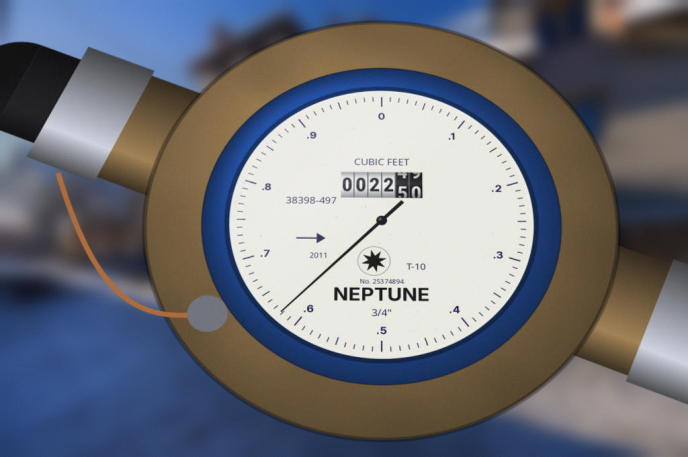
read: 2249.62 ft³
